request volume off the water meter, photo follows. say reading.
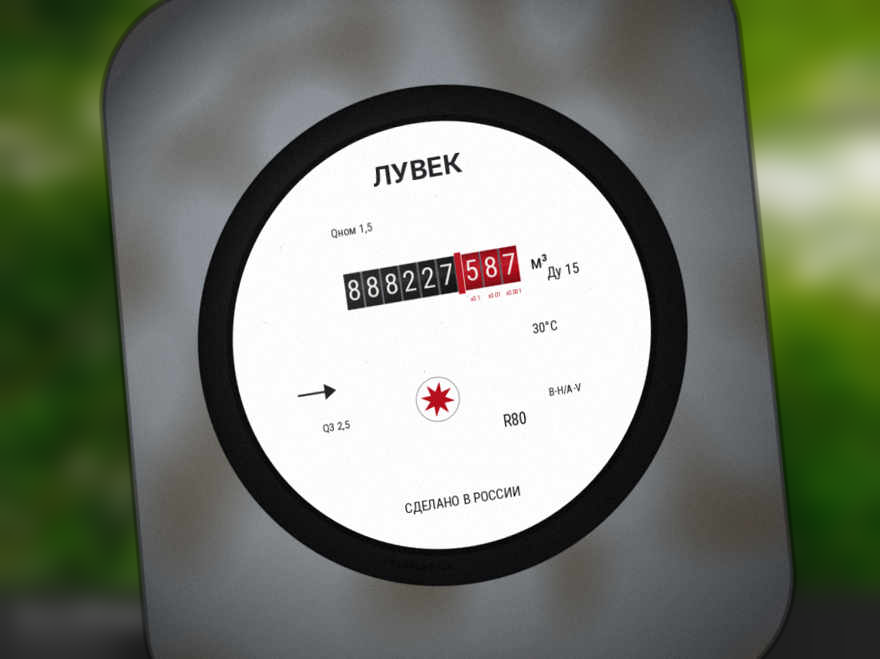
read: 888227.587 m³
